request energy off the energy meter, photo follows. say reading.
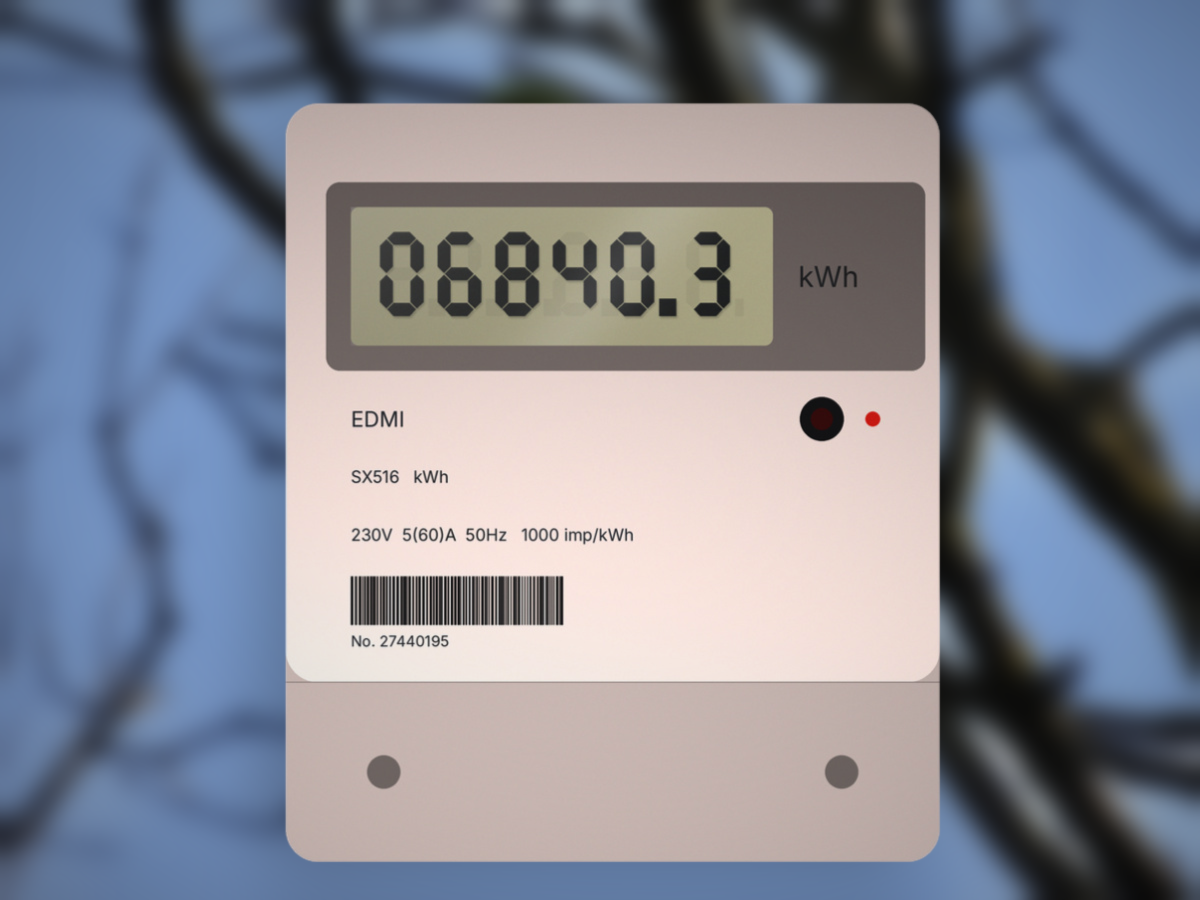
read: 6840.3 kWh
